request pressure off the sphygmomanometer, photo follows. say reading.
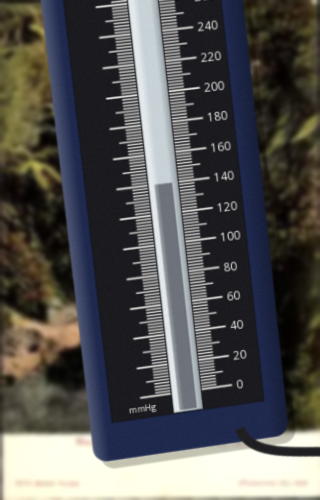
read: 140 mmHg
